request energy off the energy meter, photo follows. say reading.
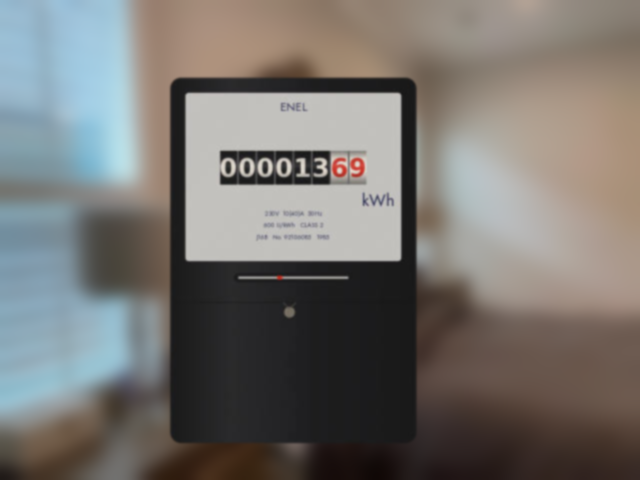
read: 13.69 kWh
